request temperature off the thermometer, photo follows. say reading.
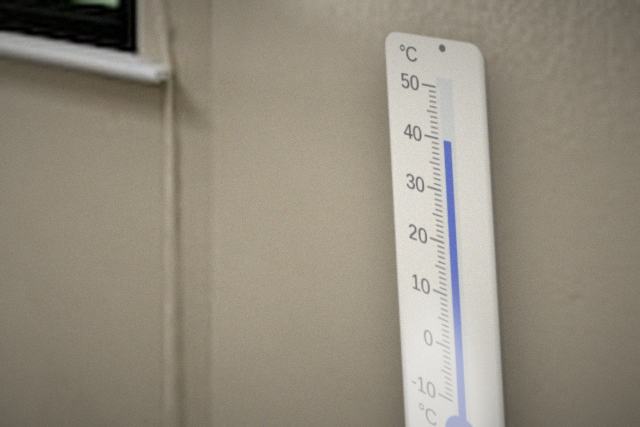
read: 40 °C
